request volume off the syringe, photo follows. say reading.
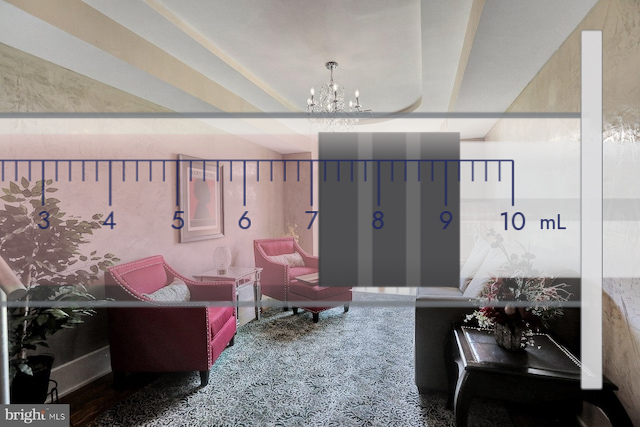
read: 7.1 mL
